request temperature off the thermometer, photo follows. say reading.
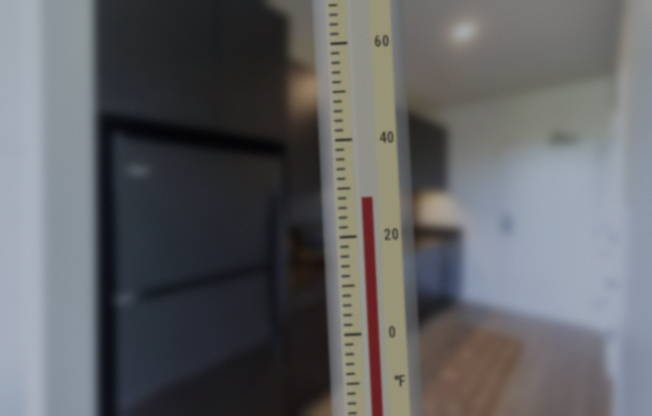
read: 28 °F
